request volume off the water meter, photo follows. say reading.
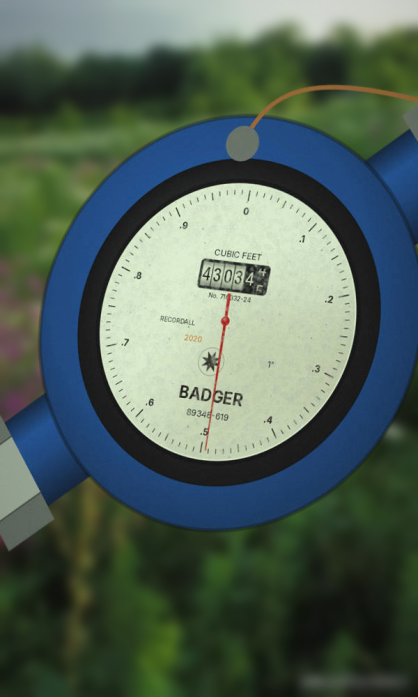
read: 430344.49 ft³
